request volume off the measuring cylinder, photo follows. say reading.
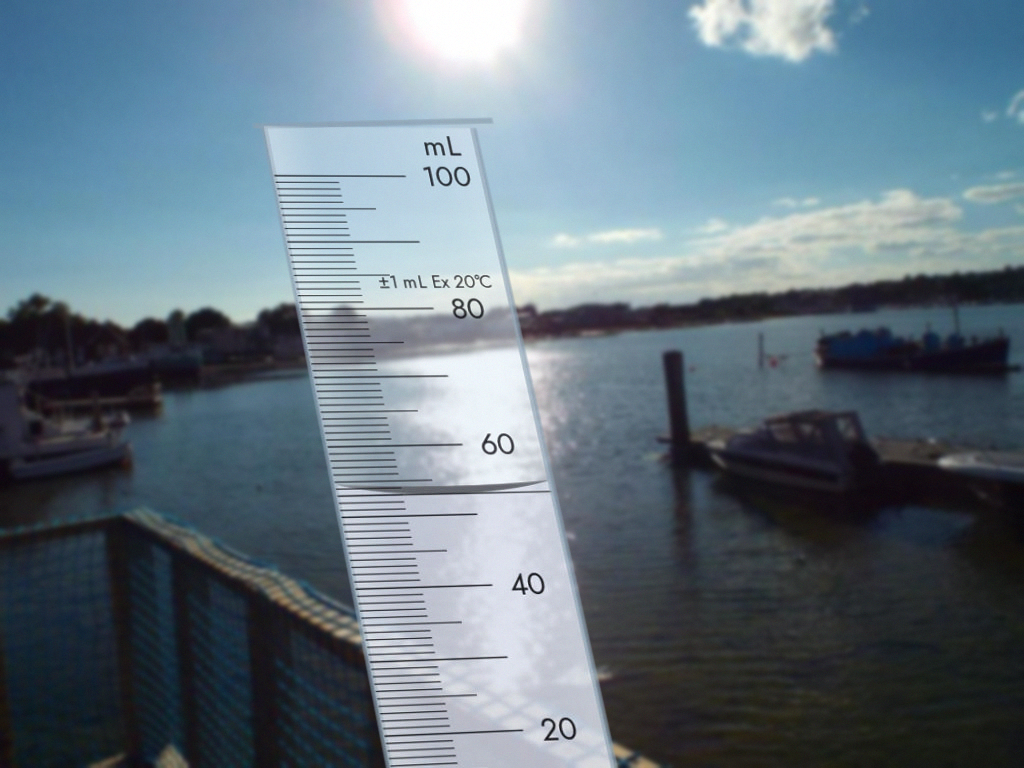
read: 53 mL
